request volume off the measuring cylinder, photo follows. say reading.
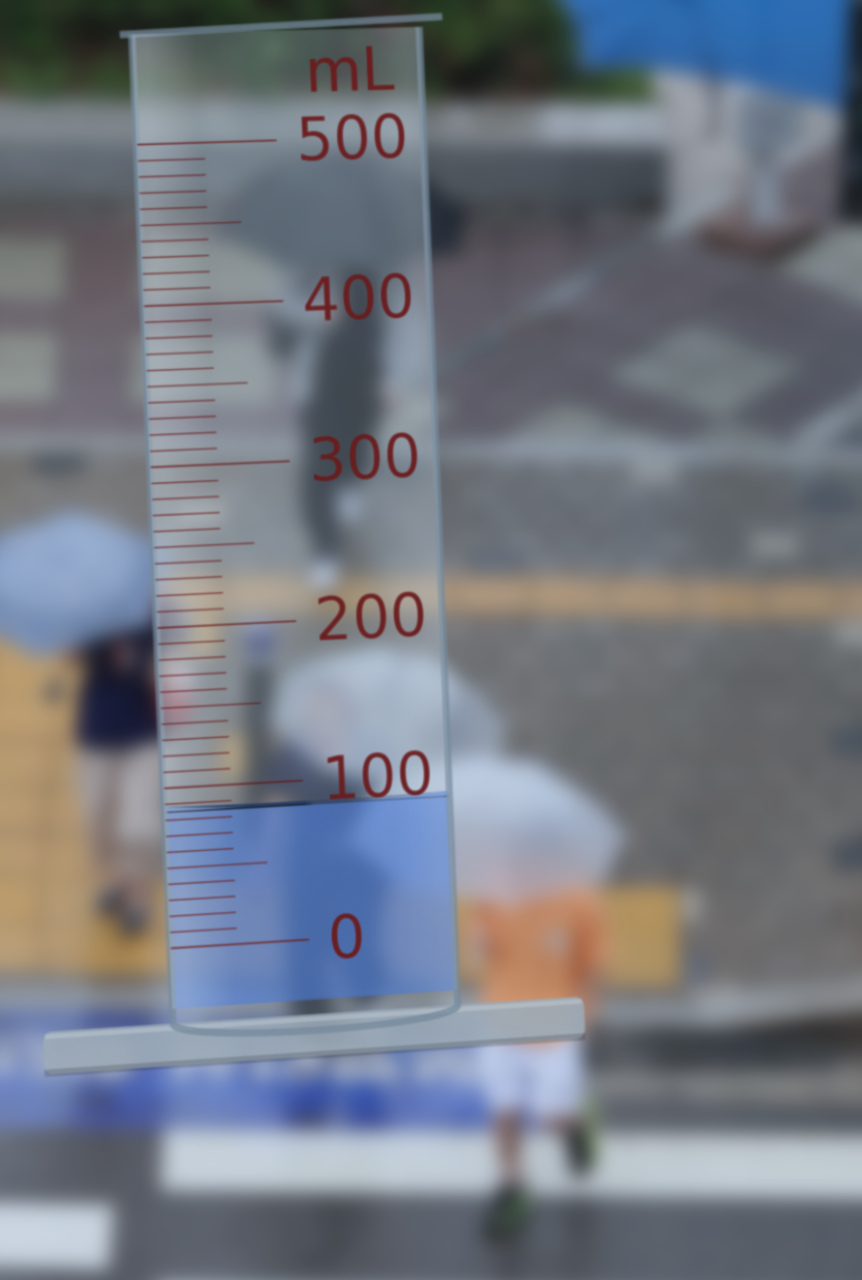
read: 85 mL
